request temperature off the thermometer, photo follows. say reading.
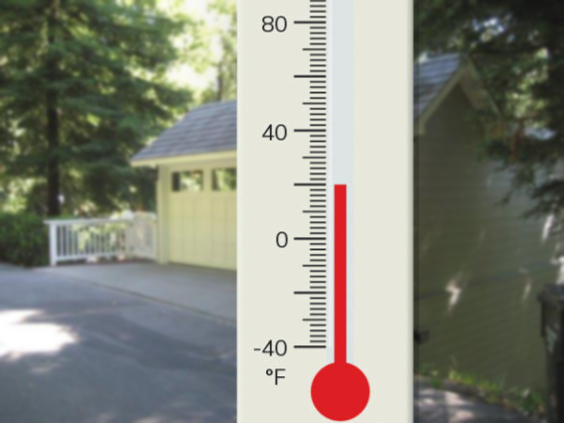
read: 20 °F
